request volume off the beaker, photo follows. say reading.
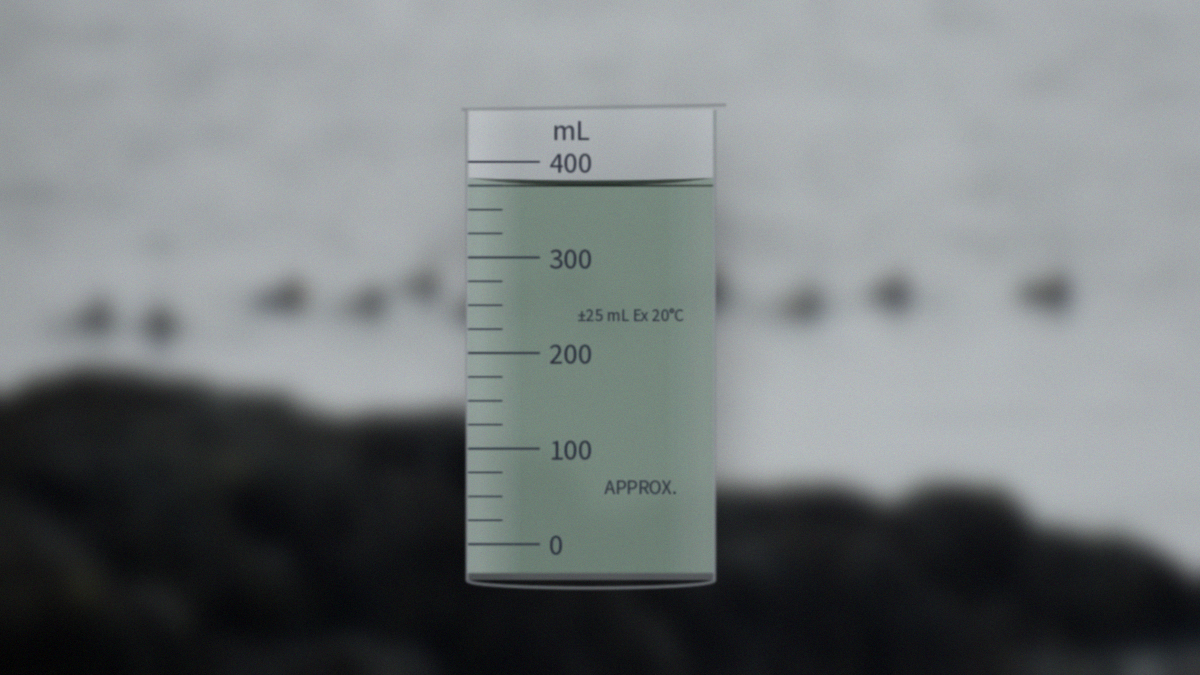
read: 375 mL
